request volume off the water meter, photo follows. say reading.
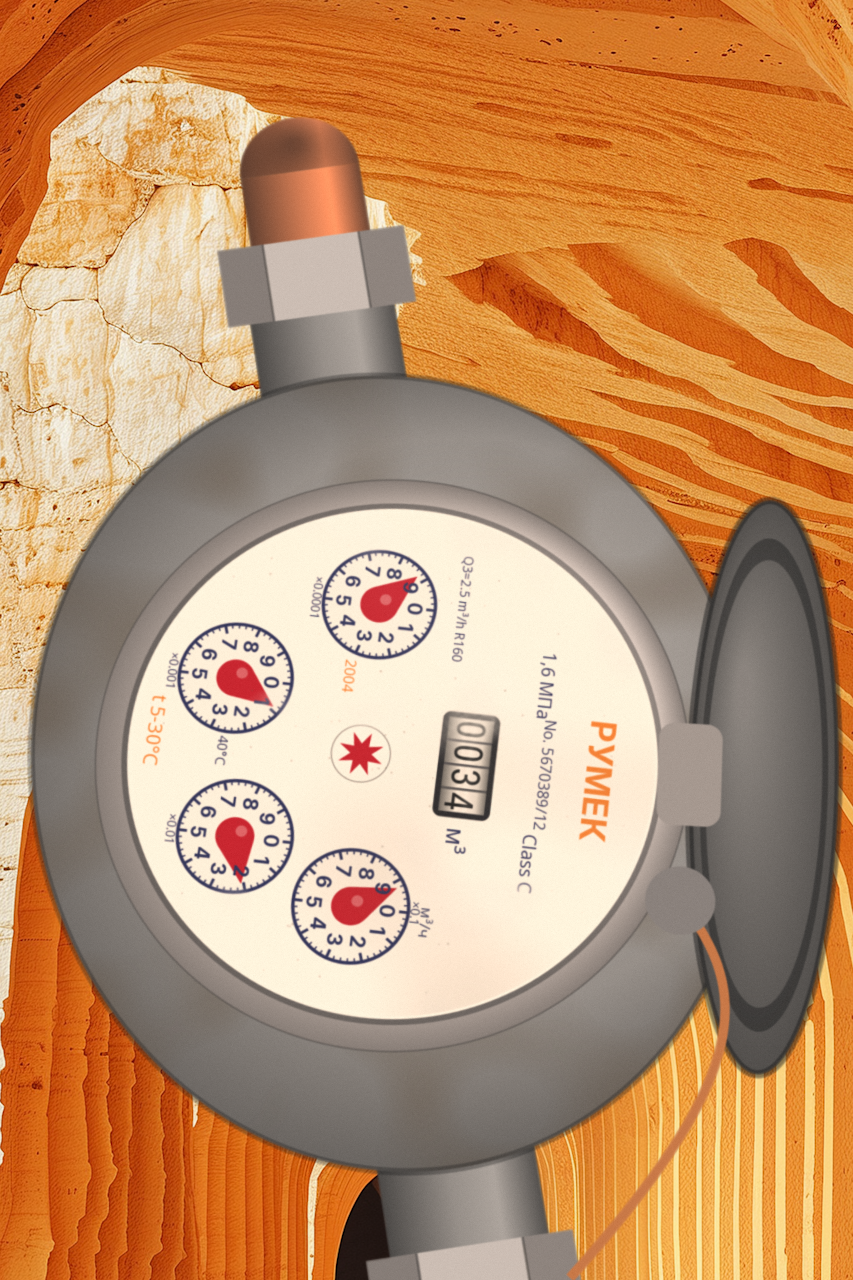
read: 33.9208 m³
